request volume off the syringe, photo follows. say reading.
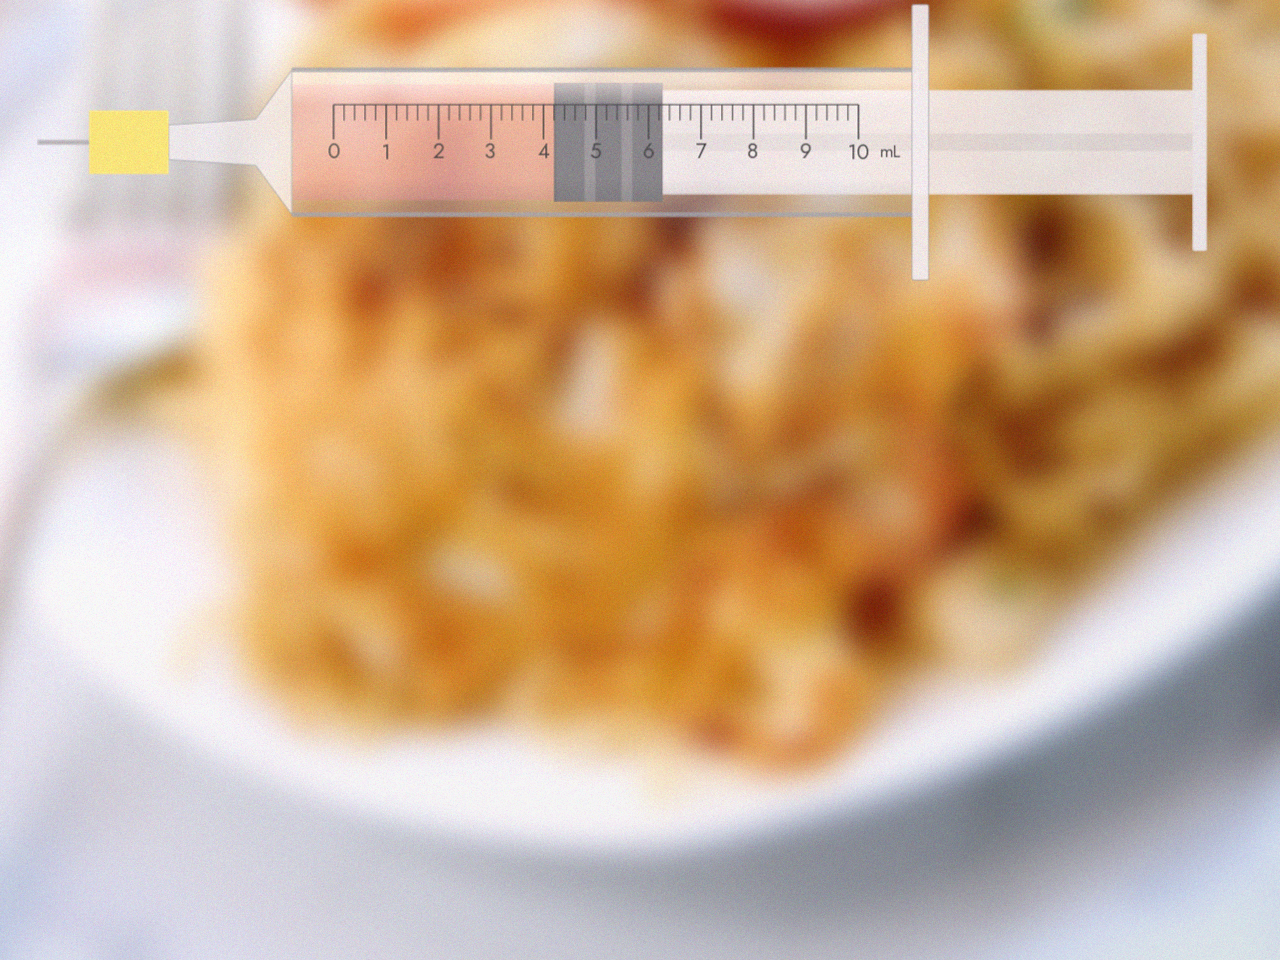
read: 4.2 mL
